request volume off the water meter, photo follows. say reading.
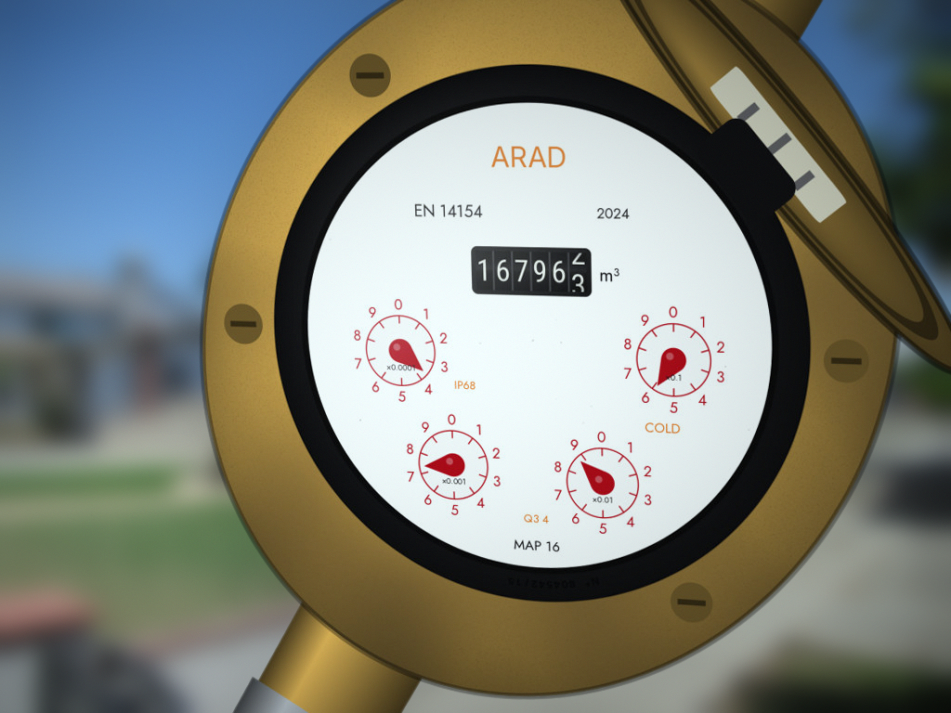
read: 167962.5873 m³
